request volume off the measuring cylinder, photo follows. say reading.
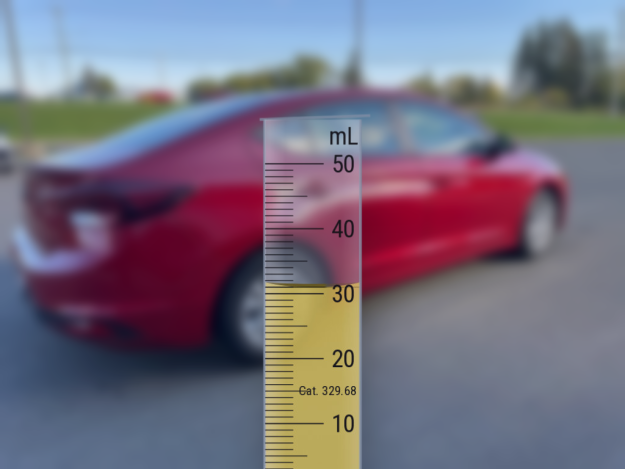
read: 31 mL
